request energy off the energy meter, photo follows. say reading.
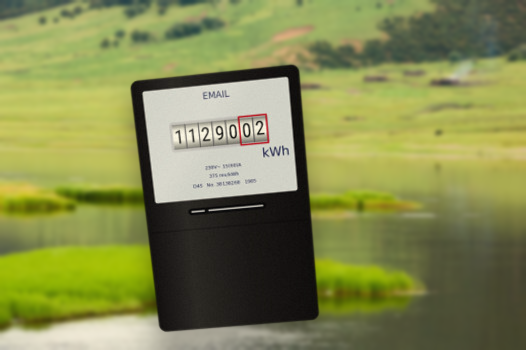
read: 11290.02 kWh
